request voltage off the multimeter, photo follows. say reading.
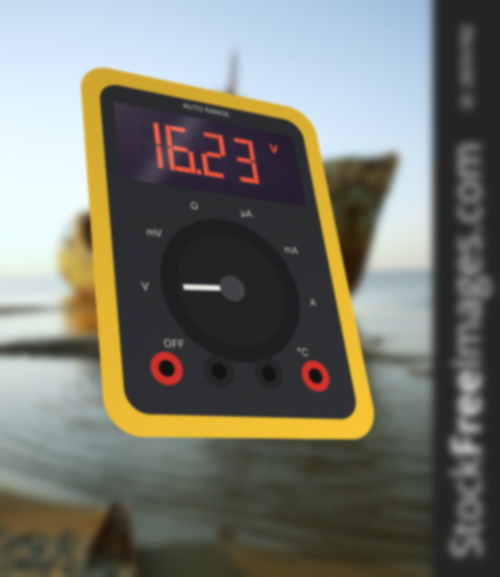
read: 16.23 V
